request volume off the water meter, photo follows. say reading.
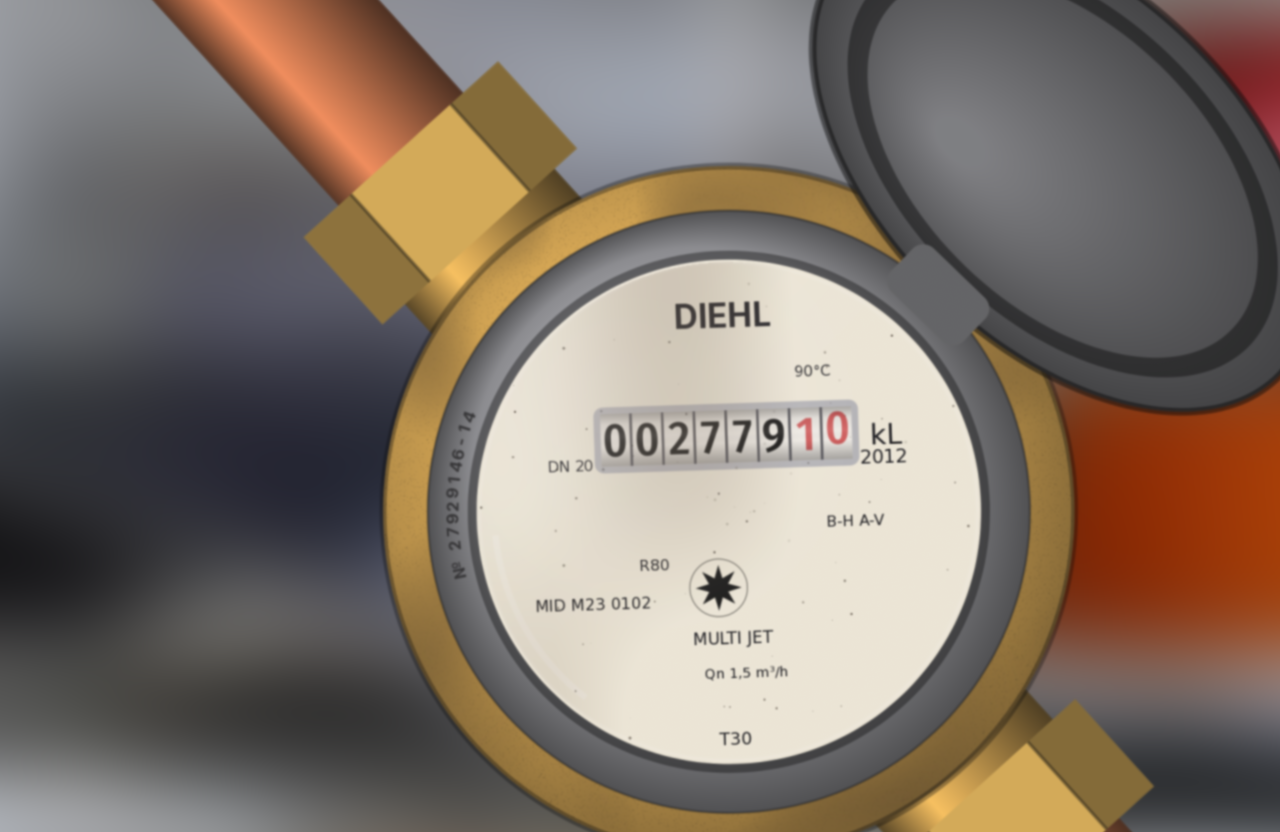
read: 2779.10 kL
